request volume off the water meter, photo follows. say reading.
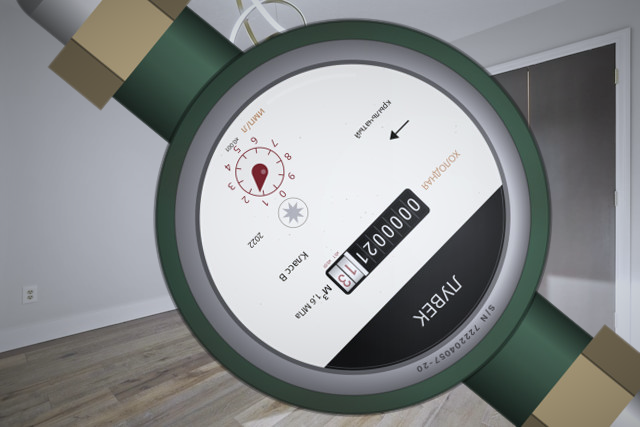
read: 21.131 m³
